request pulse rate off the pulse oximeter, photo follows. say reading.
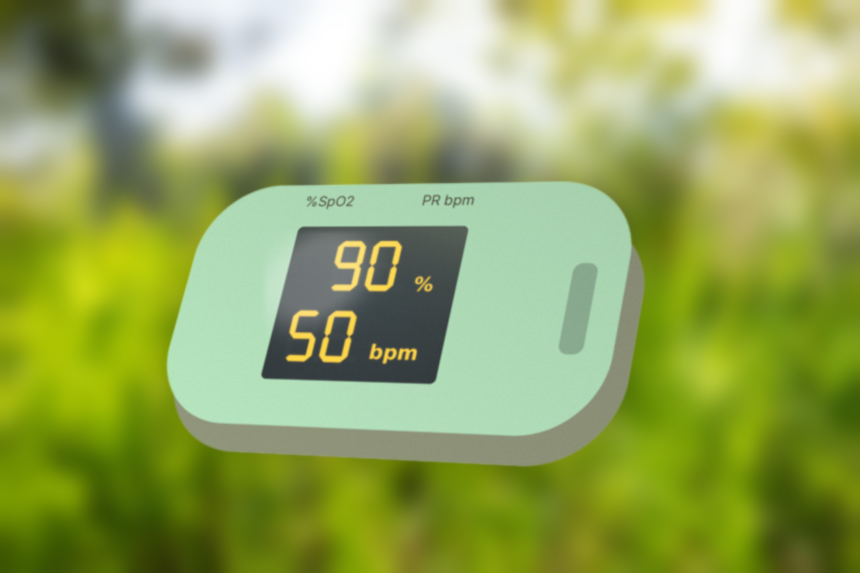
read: 50 bpm
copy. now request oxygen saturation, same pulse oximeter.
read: 90 %
